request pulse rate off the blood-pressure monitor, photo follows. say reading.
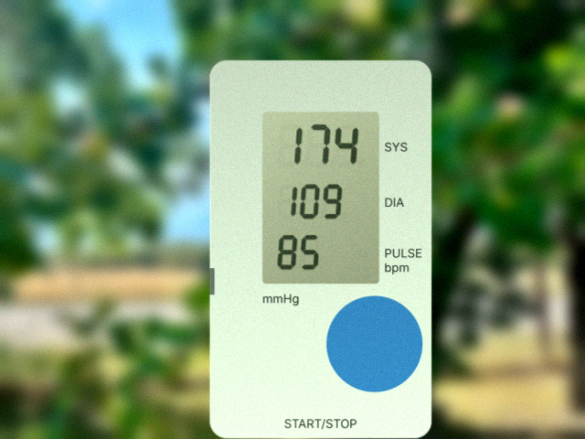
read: 85 bpm
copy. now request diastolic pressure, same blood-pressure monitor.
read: 109 mmHg
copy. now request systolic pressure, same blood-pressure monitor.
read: 174 mmHg
